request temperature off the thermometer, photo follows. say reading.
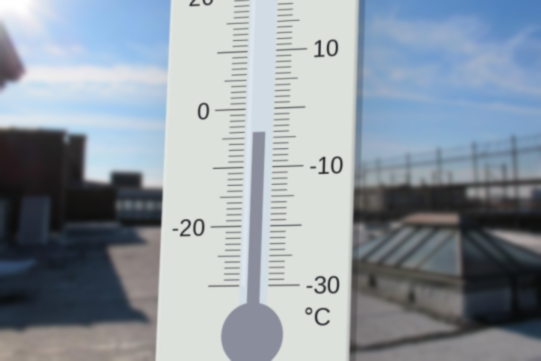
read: -4 °C
